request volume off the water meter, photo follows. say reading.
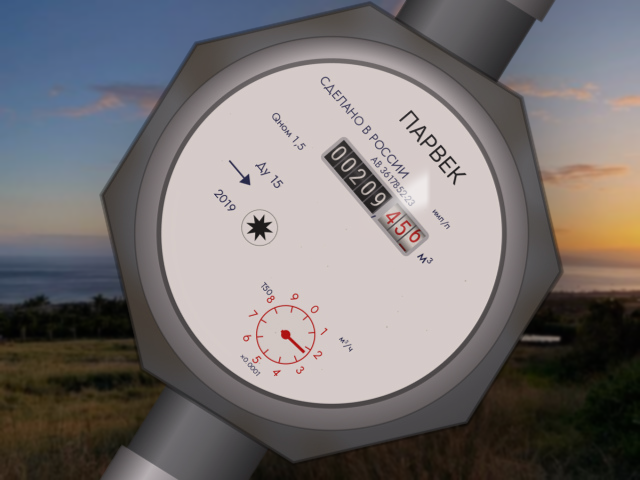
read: 209.4562 m³
